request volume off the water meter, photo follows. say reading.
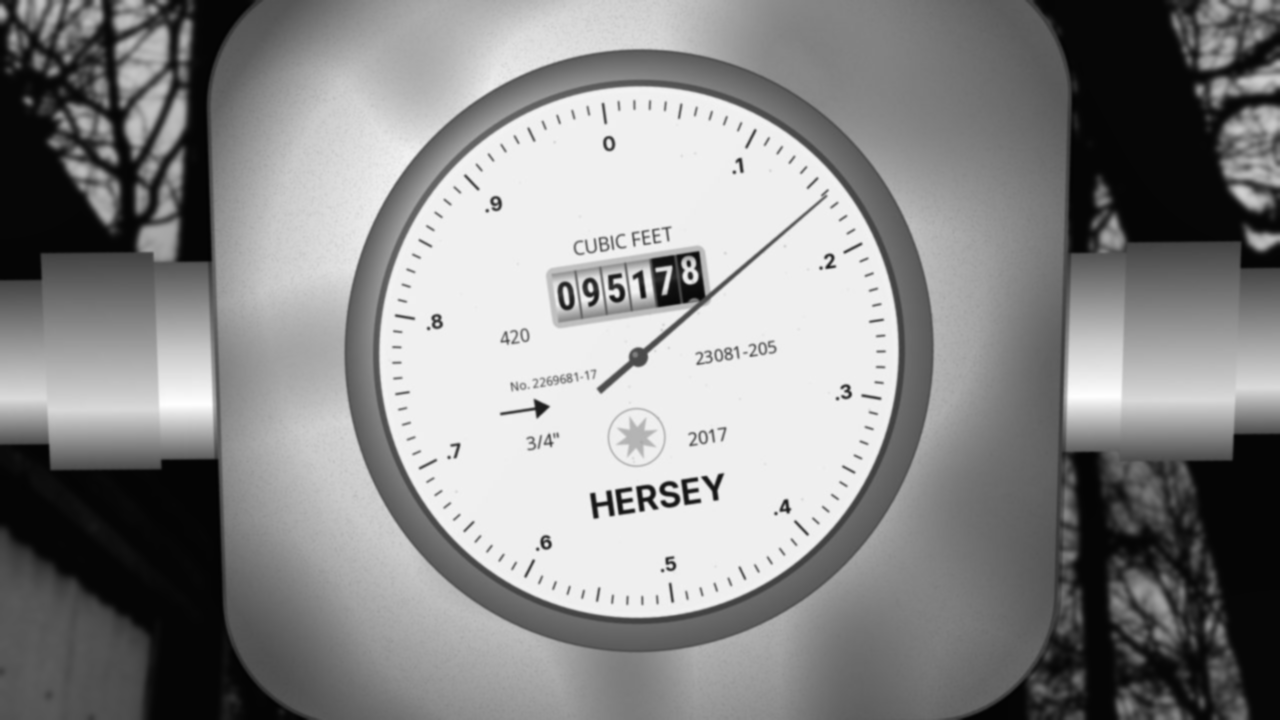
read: 95178.16 ft³
